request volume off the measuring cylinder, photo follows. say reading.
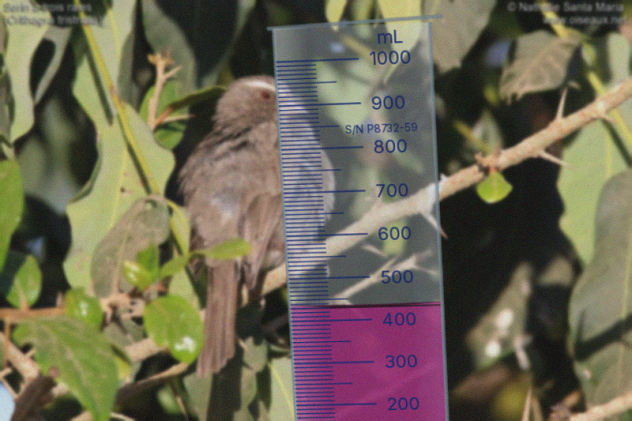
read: 430 mL
